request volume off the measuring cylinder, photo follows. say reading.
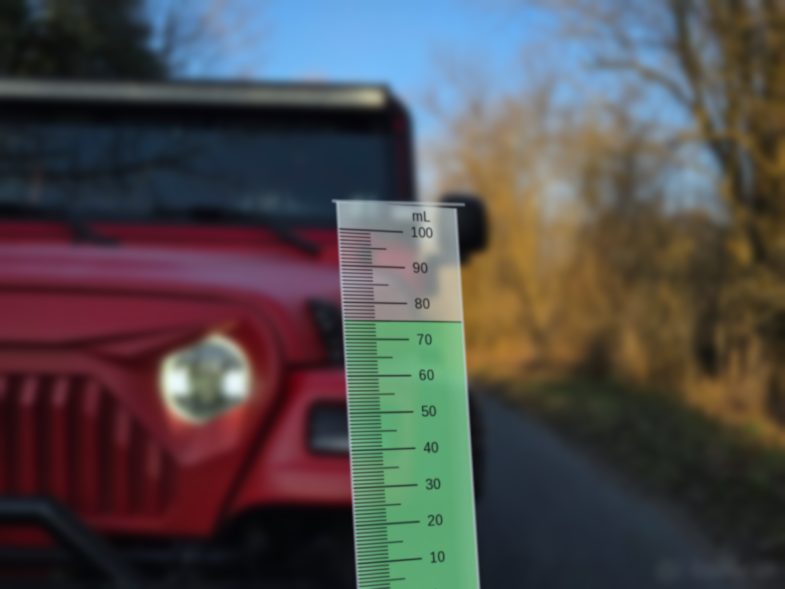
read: 75 mL
